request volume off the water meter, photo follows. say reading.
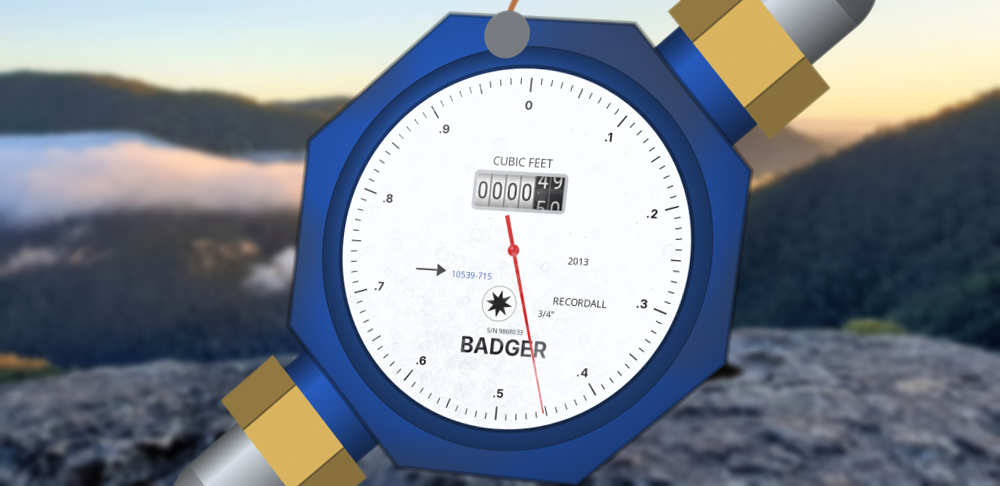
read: 49.45 ft³
